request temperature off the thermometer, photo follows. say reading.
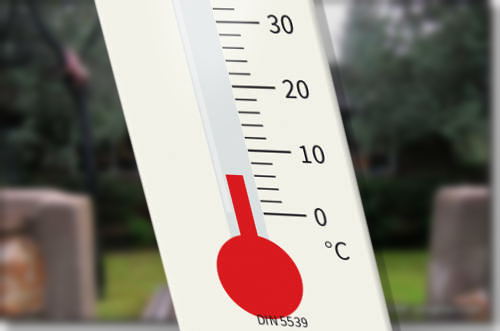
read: 6 °C
